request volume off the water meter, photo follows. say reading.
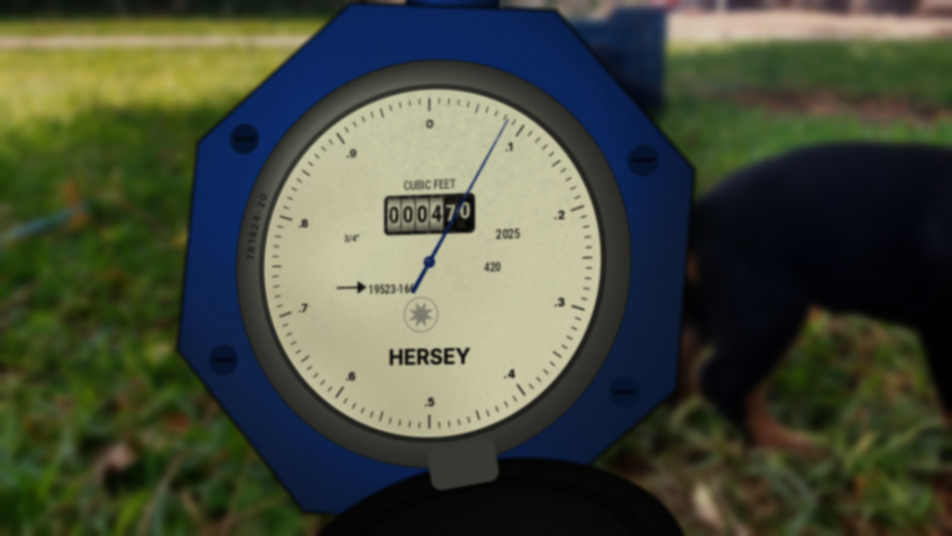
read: 470.08 ft³
